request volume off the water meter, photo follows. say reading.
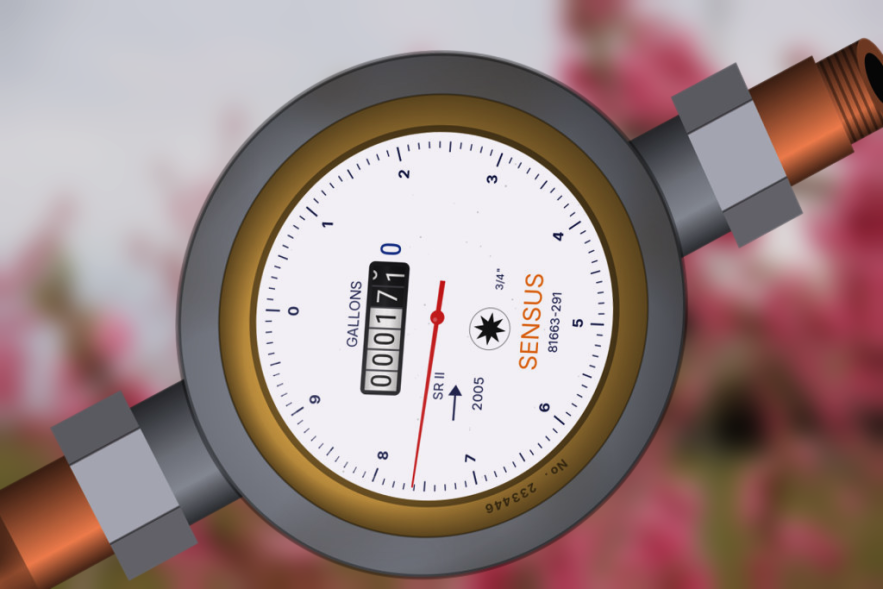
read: 1707.6 gal
